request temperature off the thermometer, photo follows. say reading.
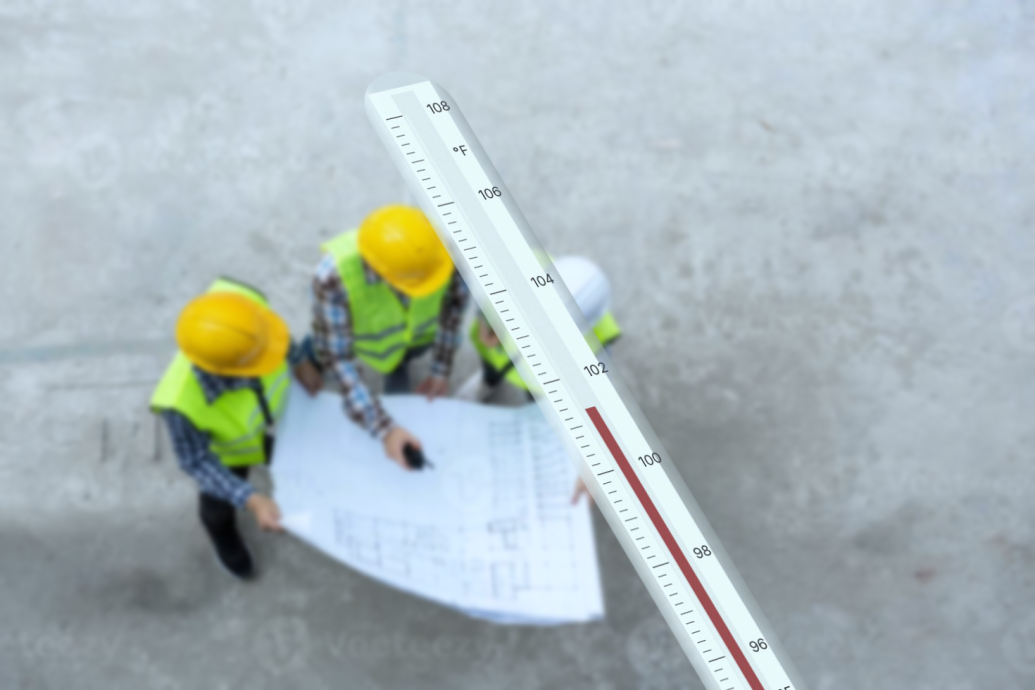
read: 101.3 °F
